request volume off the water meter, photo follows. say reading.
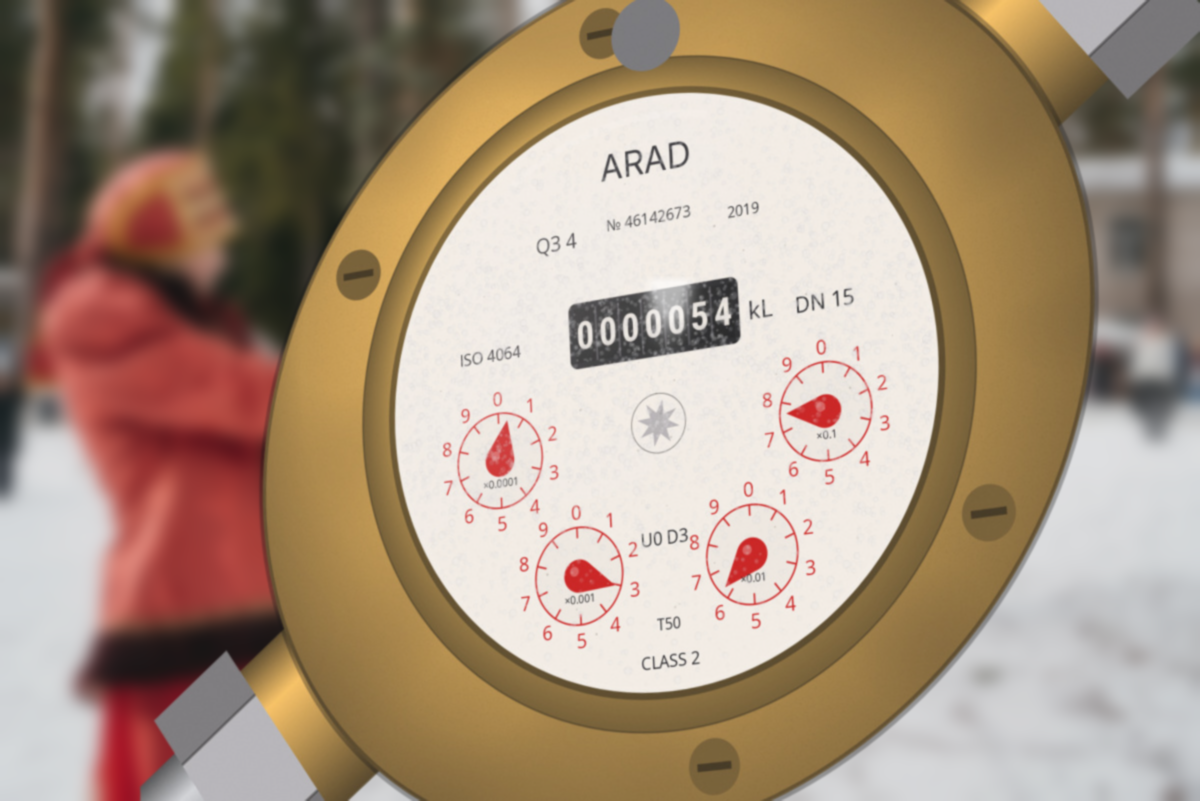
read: 54.7630 kL
